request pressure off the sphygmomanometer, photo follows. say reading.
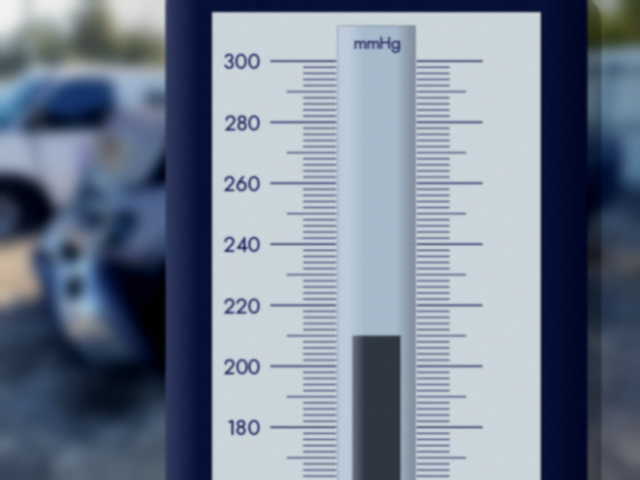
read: 210 mmHg
